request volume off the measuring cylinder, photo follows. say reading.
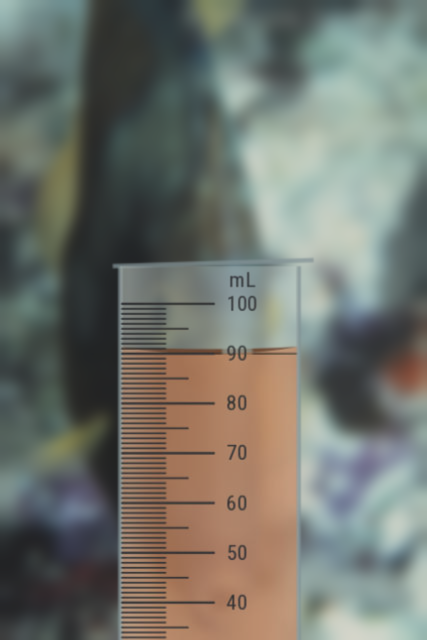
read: 90 mL
